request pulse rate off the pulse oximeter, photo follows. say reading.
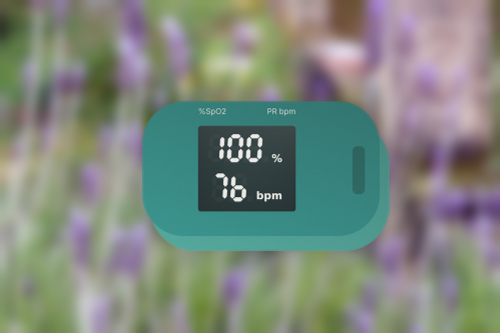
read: 76 bpm
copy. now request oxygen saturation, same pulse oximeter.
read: 100 %
